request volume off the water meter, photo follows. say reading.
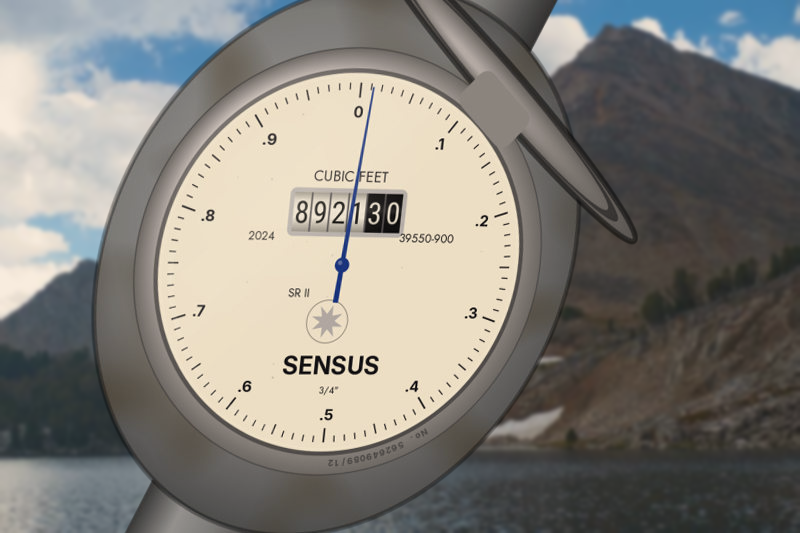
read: 892130.01 ft³
